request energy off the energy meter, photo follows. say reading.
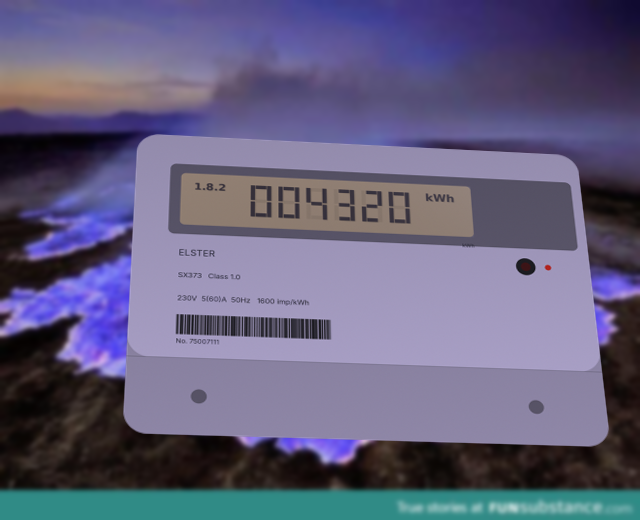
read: 4320 kWh
